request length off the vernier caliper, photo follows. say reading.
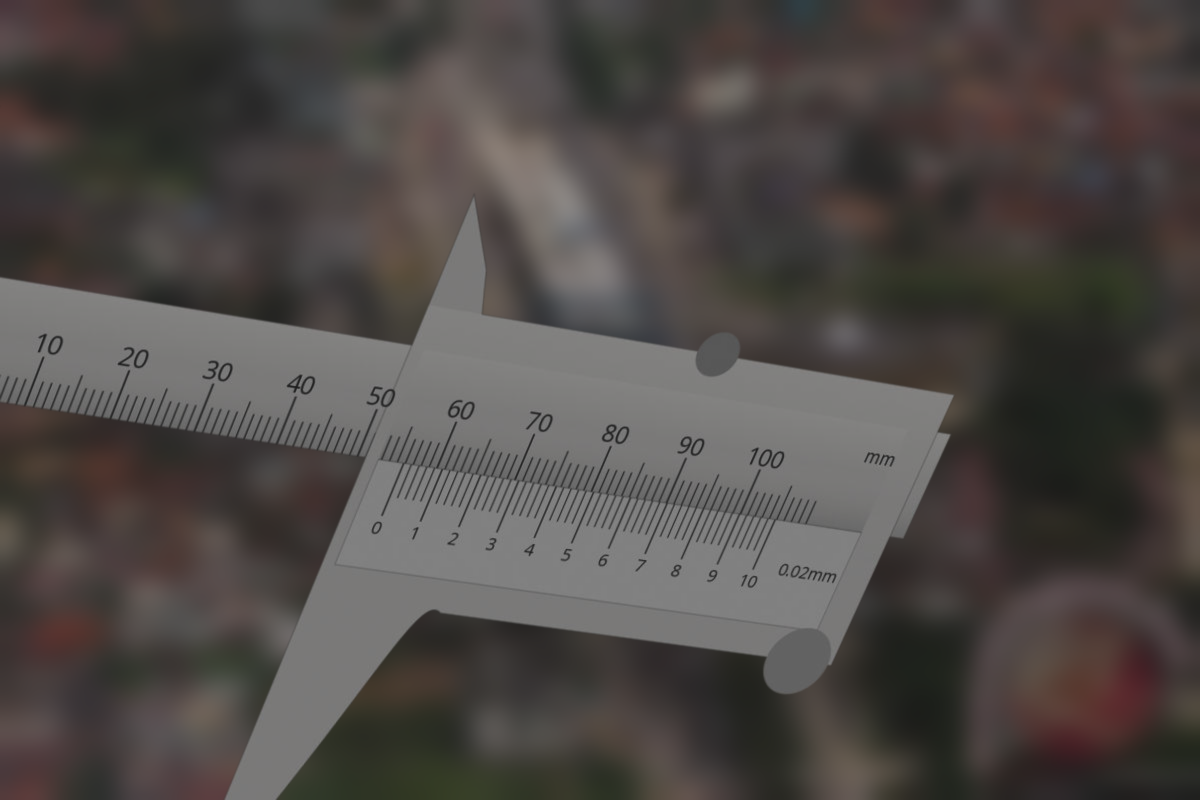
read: 55.8 mm
